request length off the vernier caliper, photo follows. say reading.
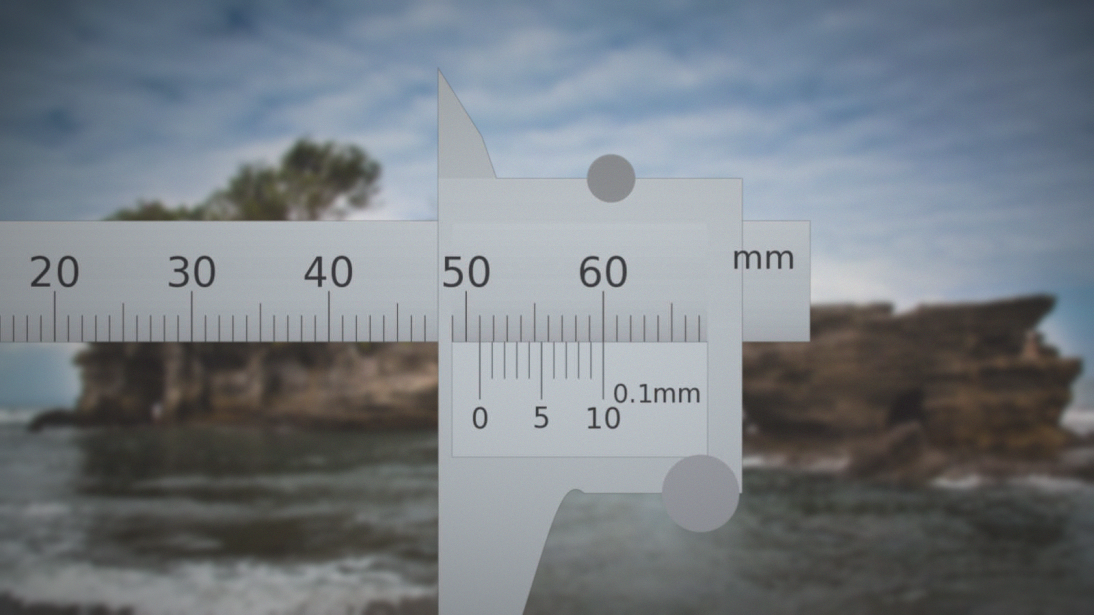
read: 51.0 mm
